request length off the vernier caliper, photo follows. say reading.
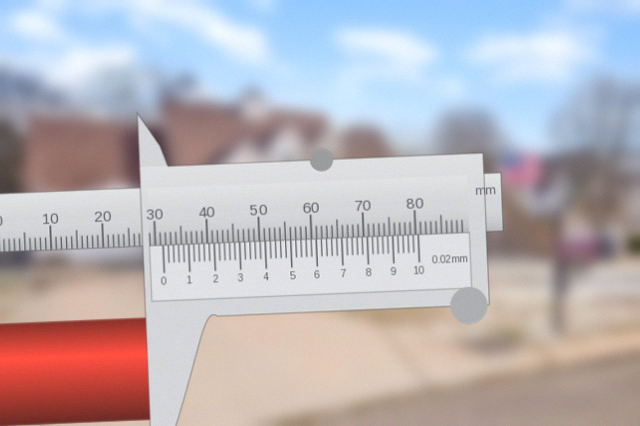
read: 31.5 mm
